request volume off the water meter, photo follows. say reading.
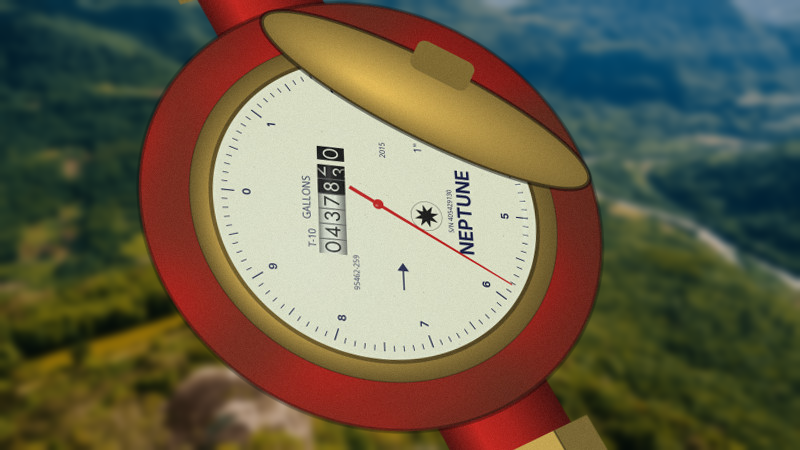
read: 437825.8 gal
